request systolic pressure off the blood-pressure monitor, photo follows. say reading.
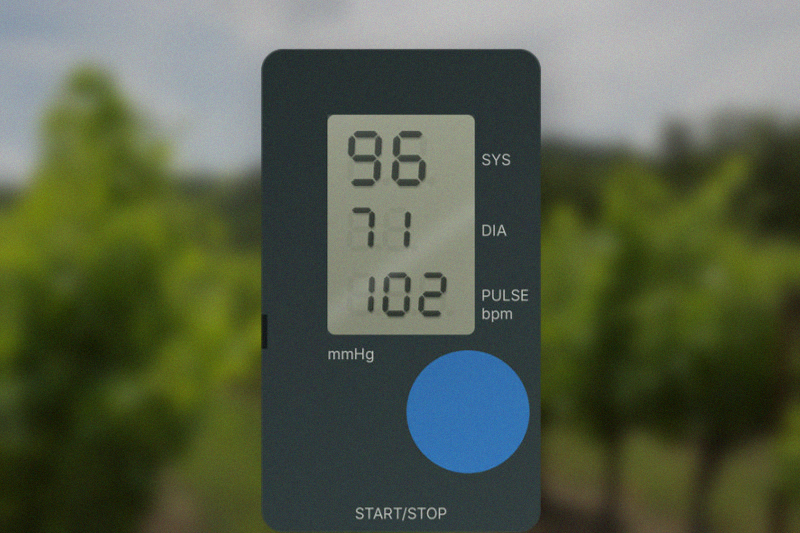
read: 96 mmHg
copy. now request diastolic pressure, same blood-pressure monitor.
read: 71 mmHg
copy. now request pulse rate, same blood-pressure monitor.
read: 102 bpm
